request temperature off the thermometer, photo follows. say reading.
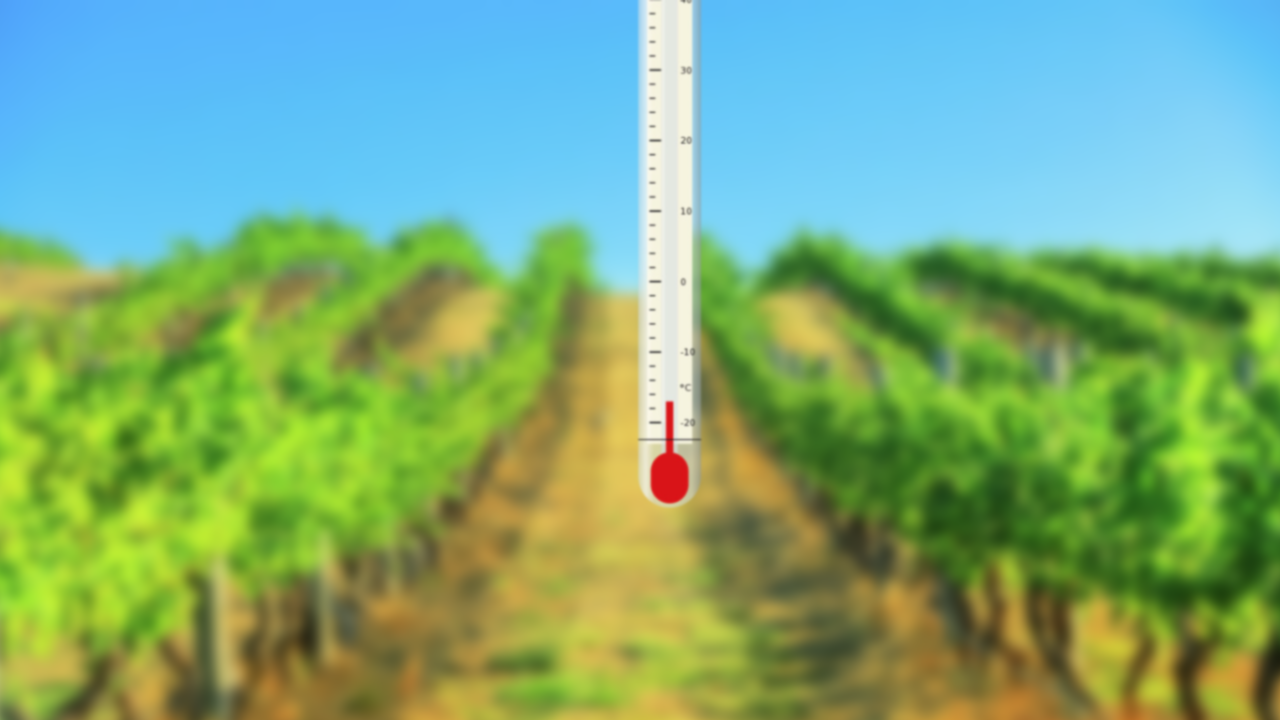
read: -17 °C
